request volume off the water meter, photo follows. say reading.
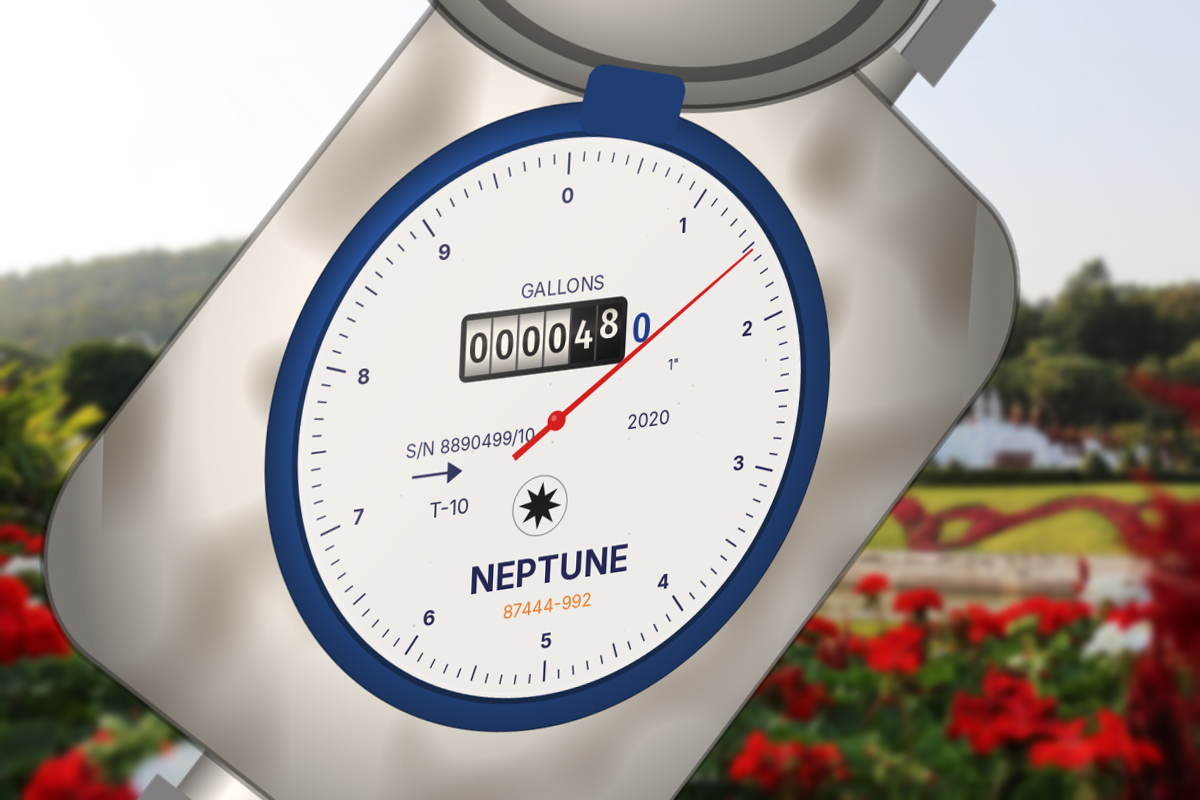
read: 481.5 gal
